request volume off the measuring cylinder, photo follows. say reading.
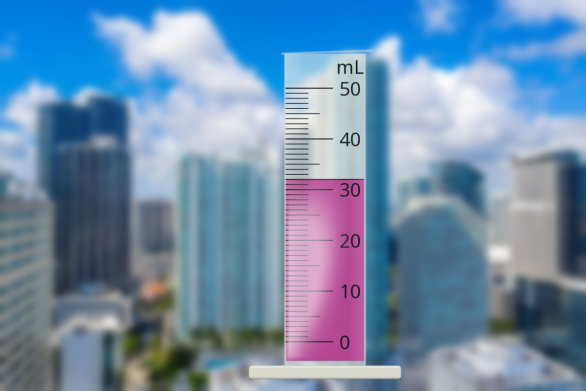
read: 32 mL
